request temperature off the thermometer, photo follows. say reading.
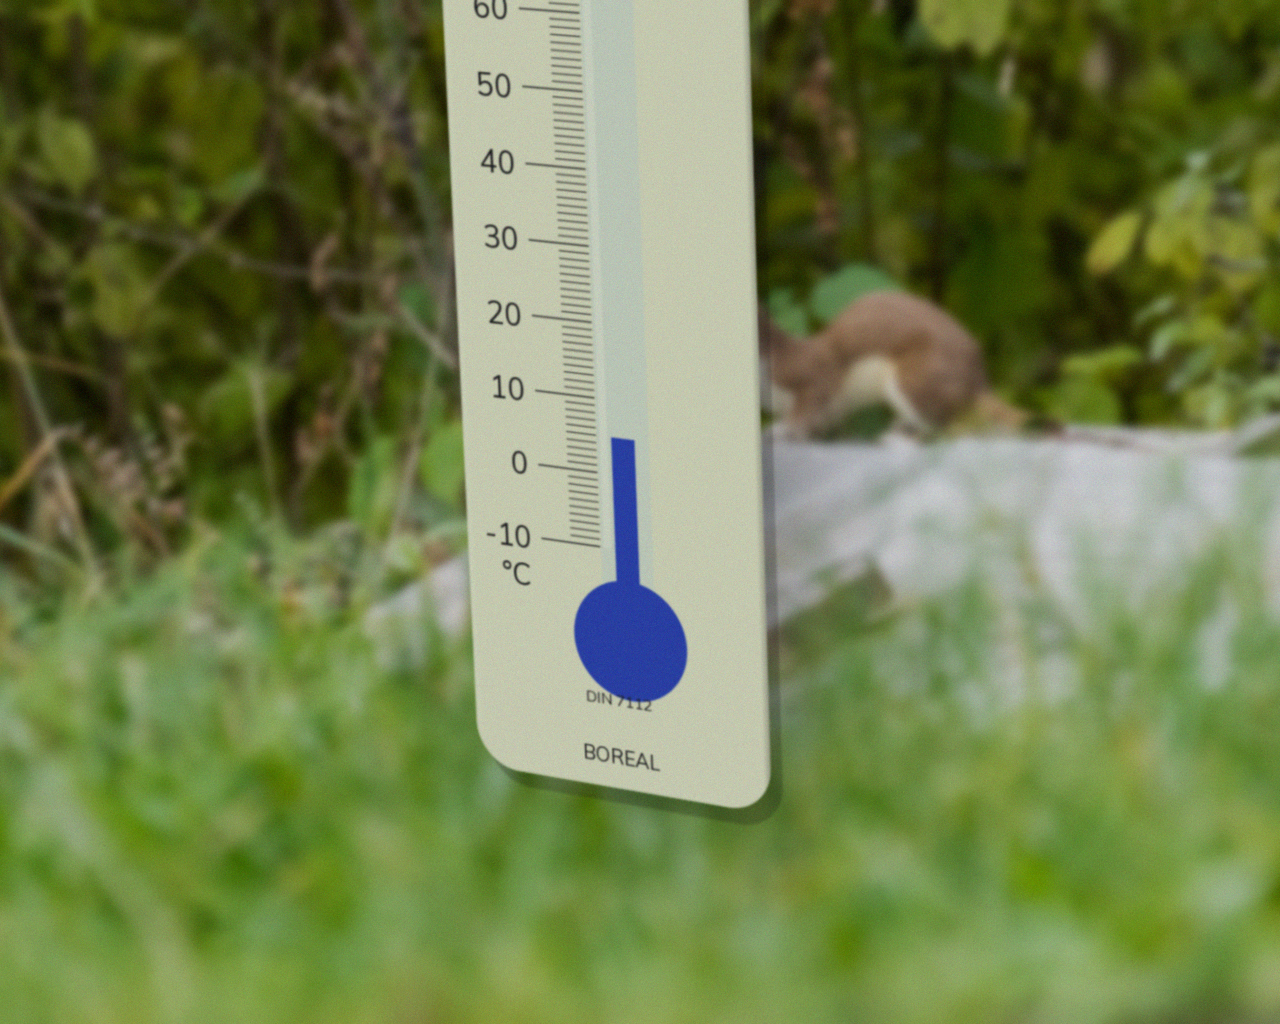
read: 5 °C
